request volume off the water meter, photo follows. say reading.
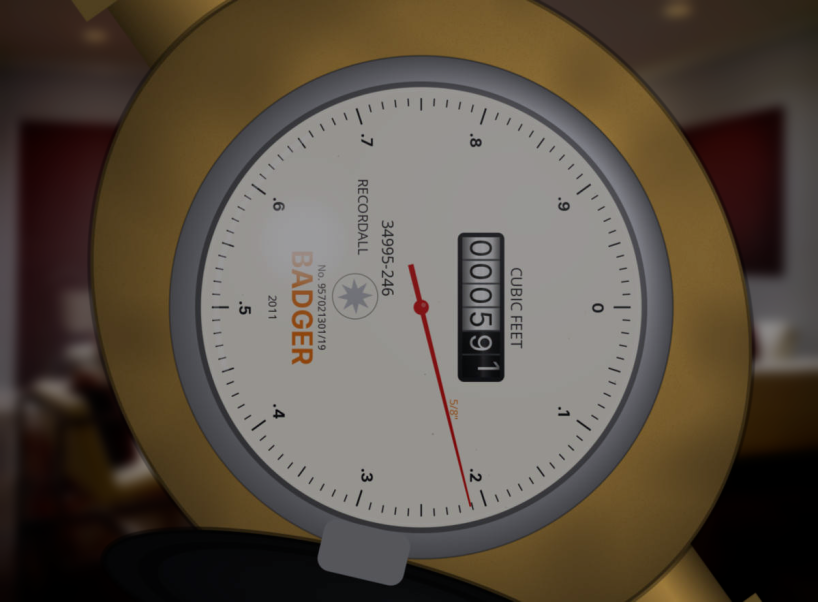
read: 591.21 ft³
